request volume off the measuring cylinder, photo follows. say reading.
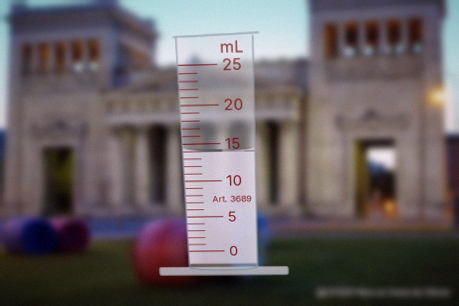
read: 14 mL
